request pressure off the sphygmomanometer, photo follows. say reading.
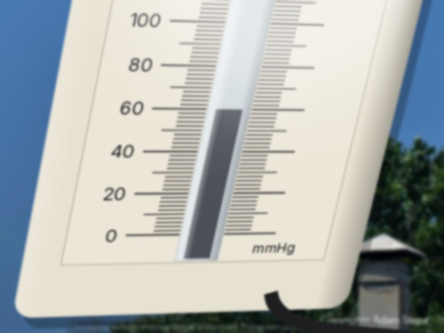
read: 60 mmHg
